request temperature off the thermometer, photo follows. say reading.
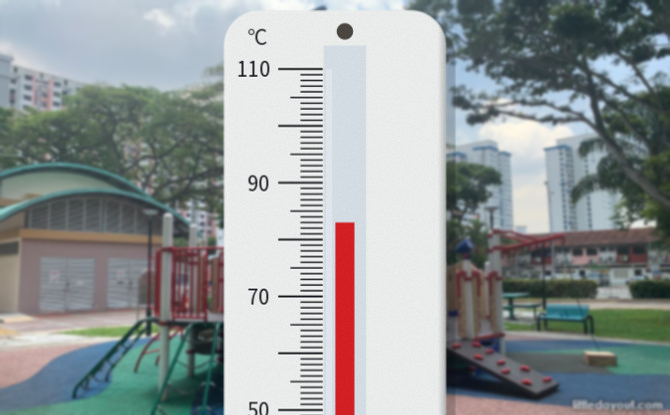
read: 83 °C
